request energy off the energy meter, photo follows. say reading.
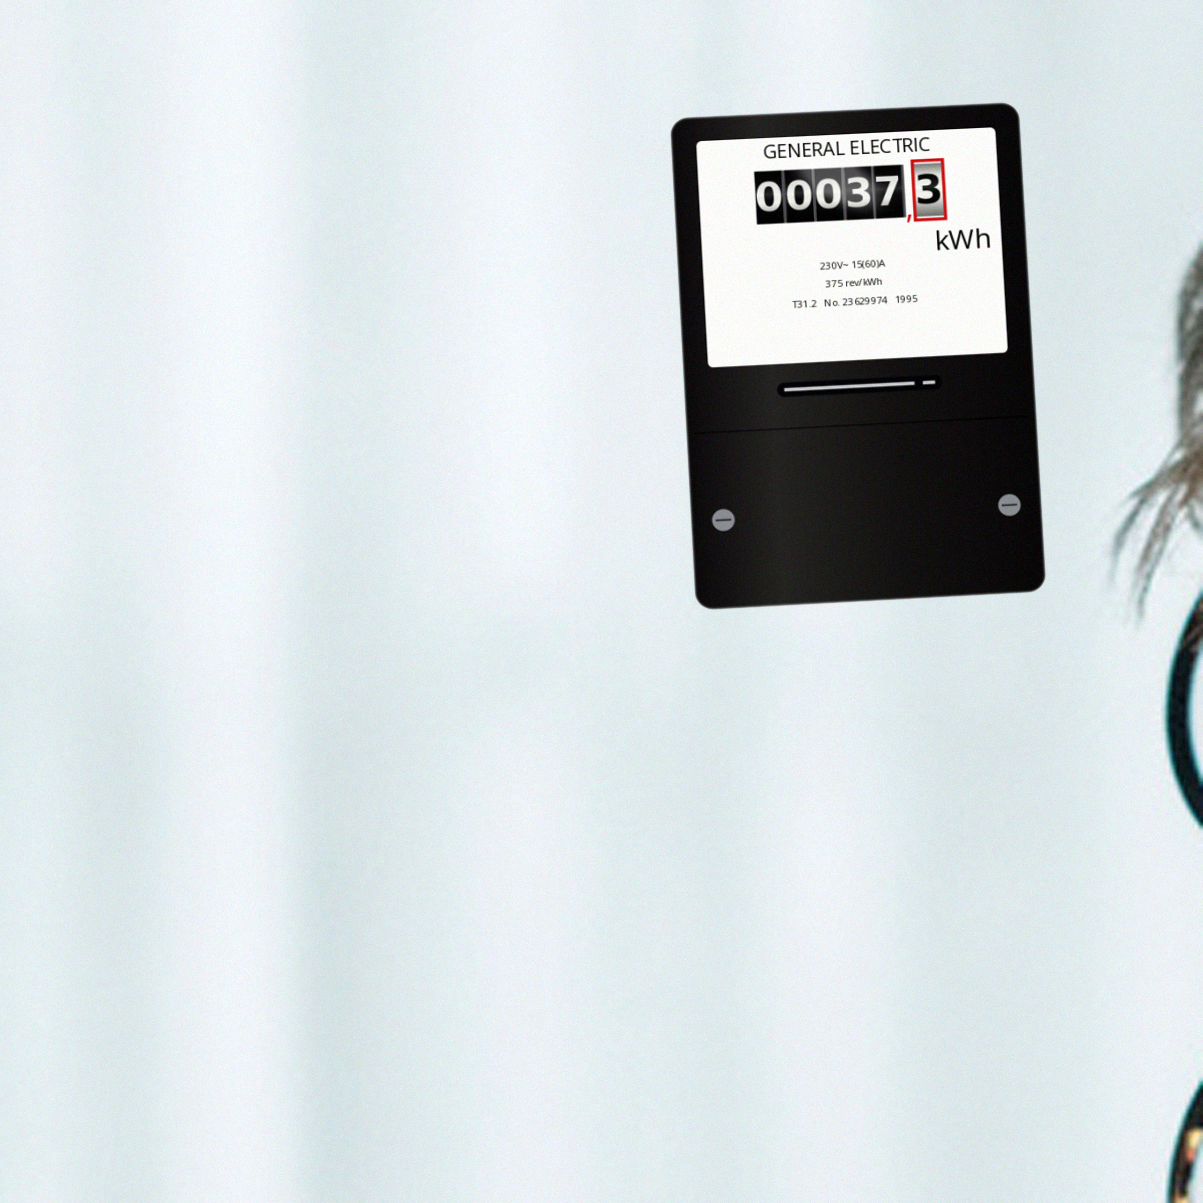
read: 37.3 kWh
